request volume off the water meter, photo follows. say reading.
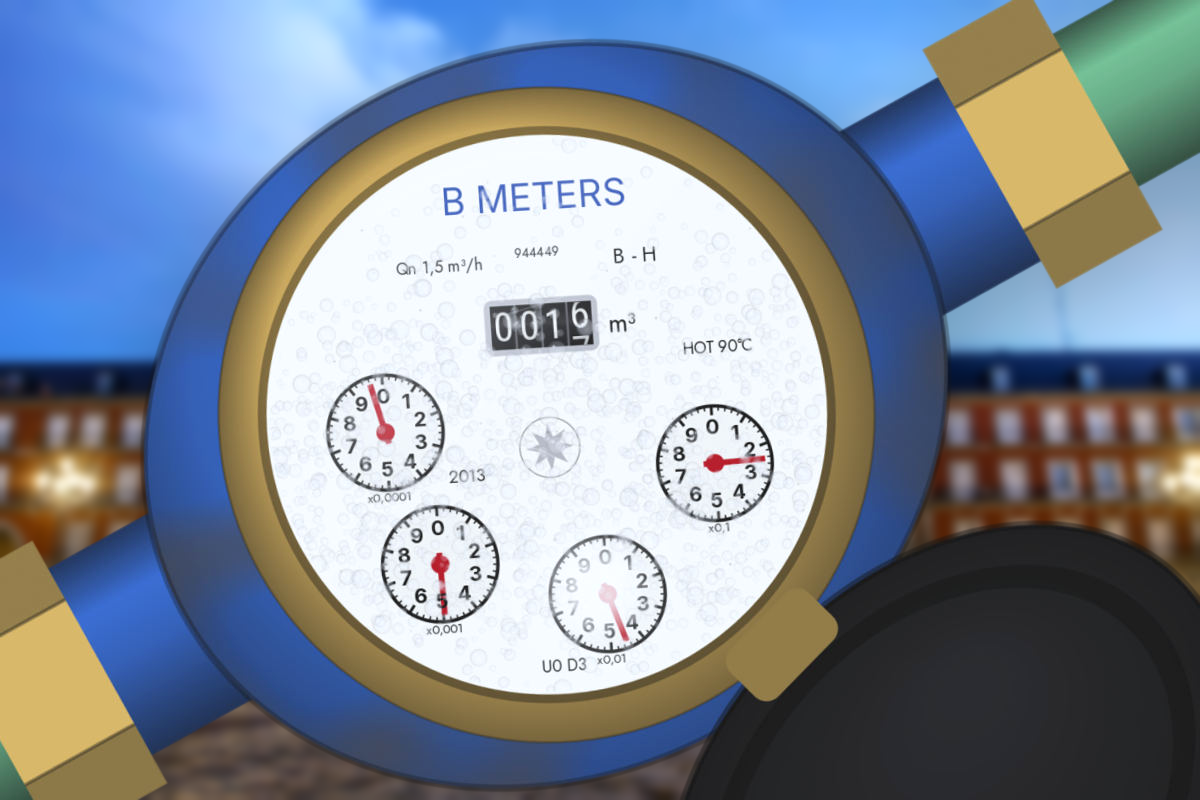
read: 16.2449 m³
